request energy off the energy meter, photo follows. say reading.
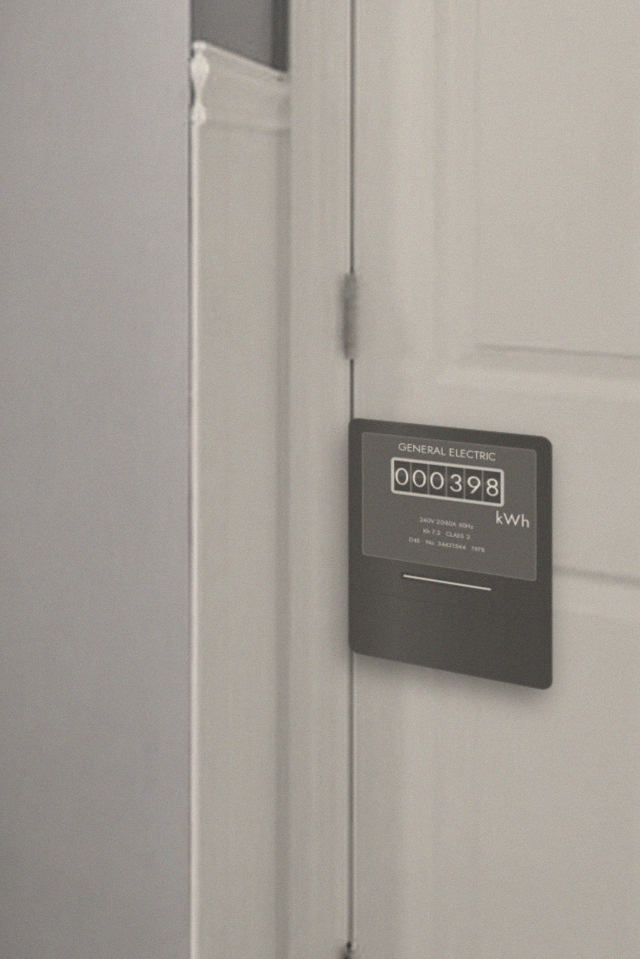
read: 398 kWh
